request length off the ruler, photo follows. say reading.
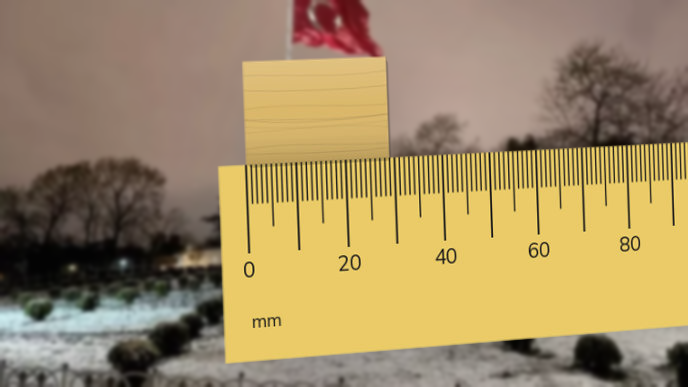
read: 29 mm
